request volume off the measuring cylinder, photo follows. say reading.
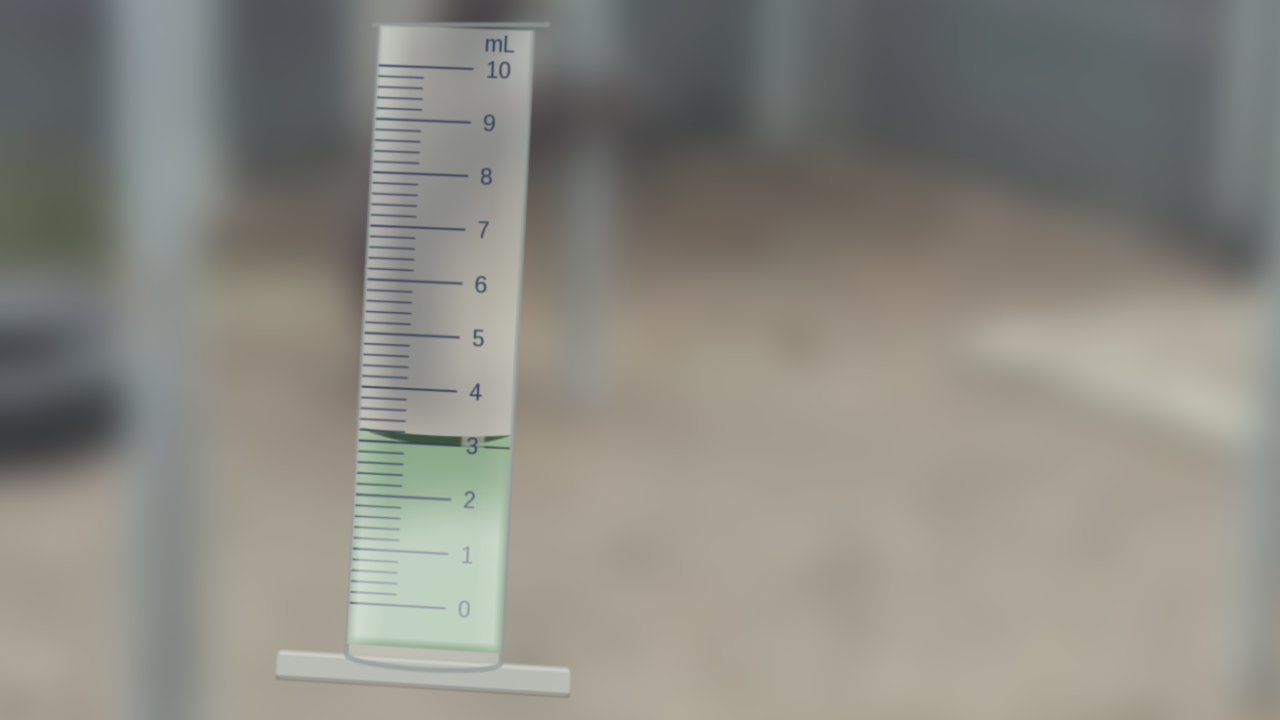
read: 3 mL
